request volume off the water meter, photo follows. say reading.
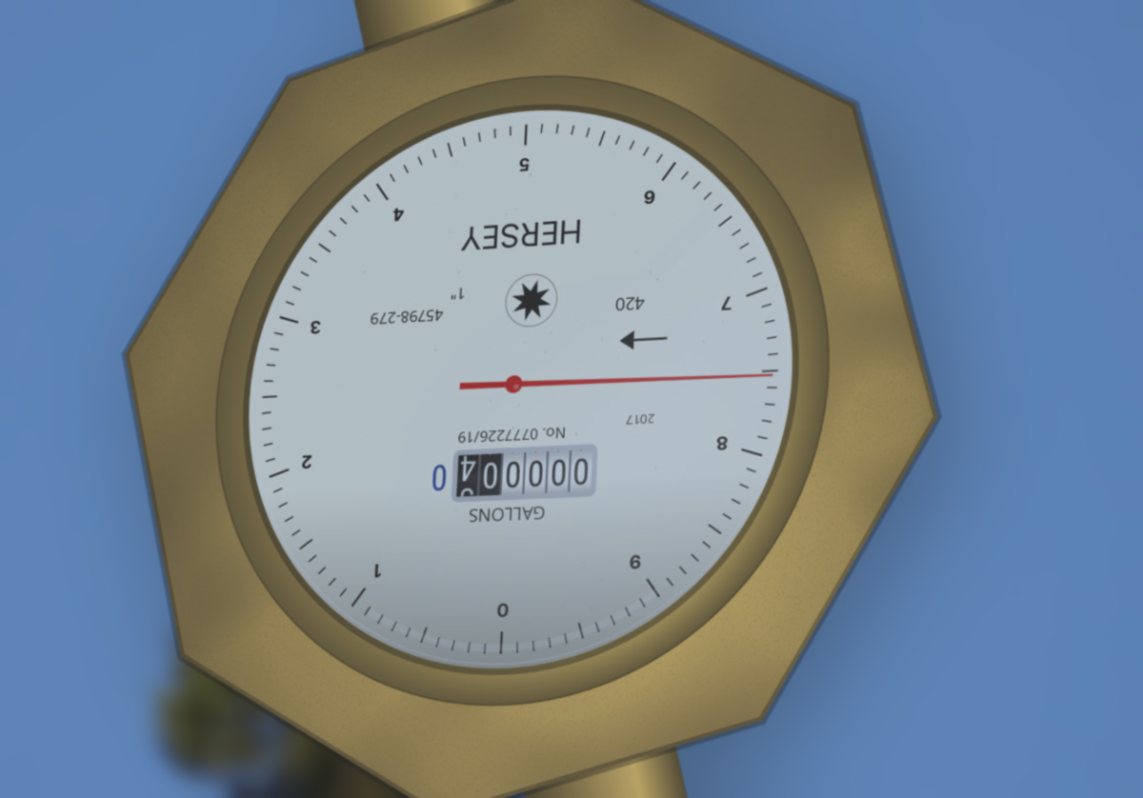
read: 37.5 gal
